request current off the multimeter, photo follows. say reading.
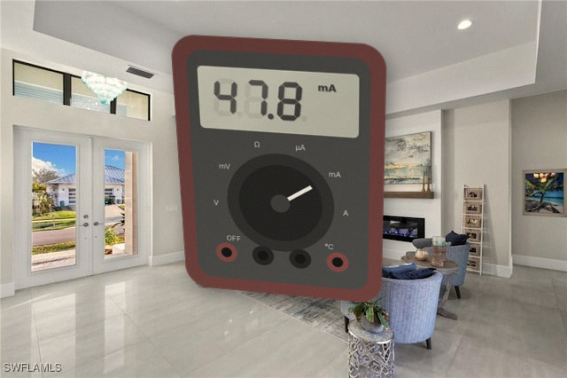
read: 47.8 mA
